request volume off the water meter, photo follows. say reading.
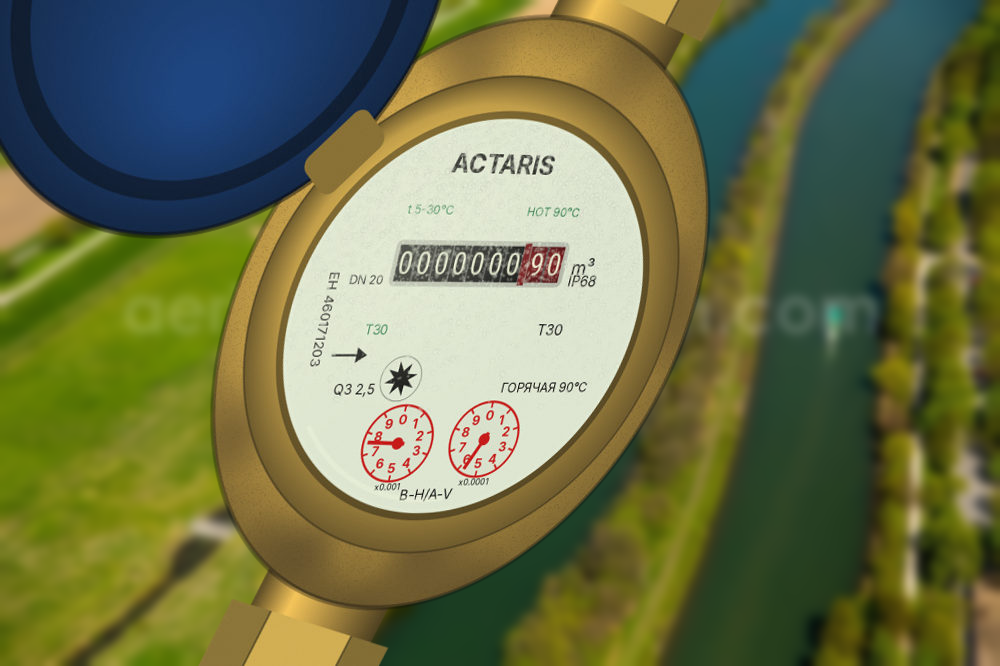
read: 0.9075 m³
